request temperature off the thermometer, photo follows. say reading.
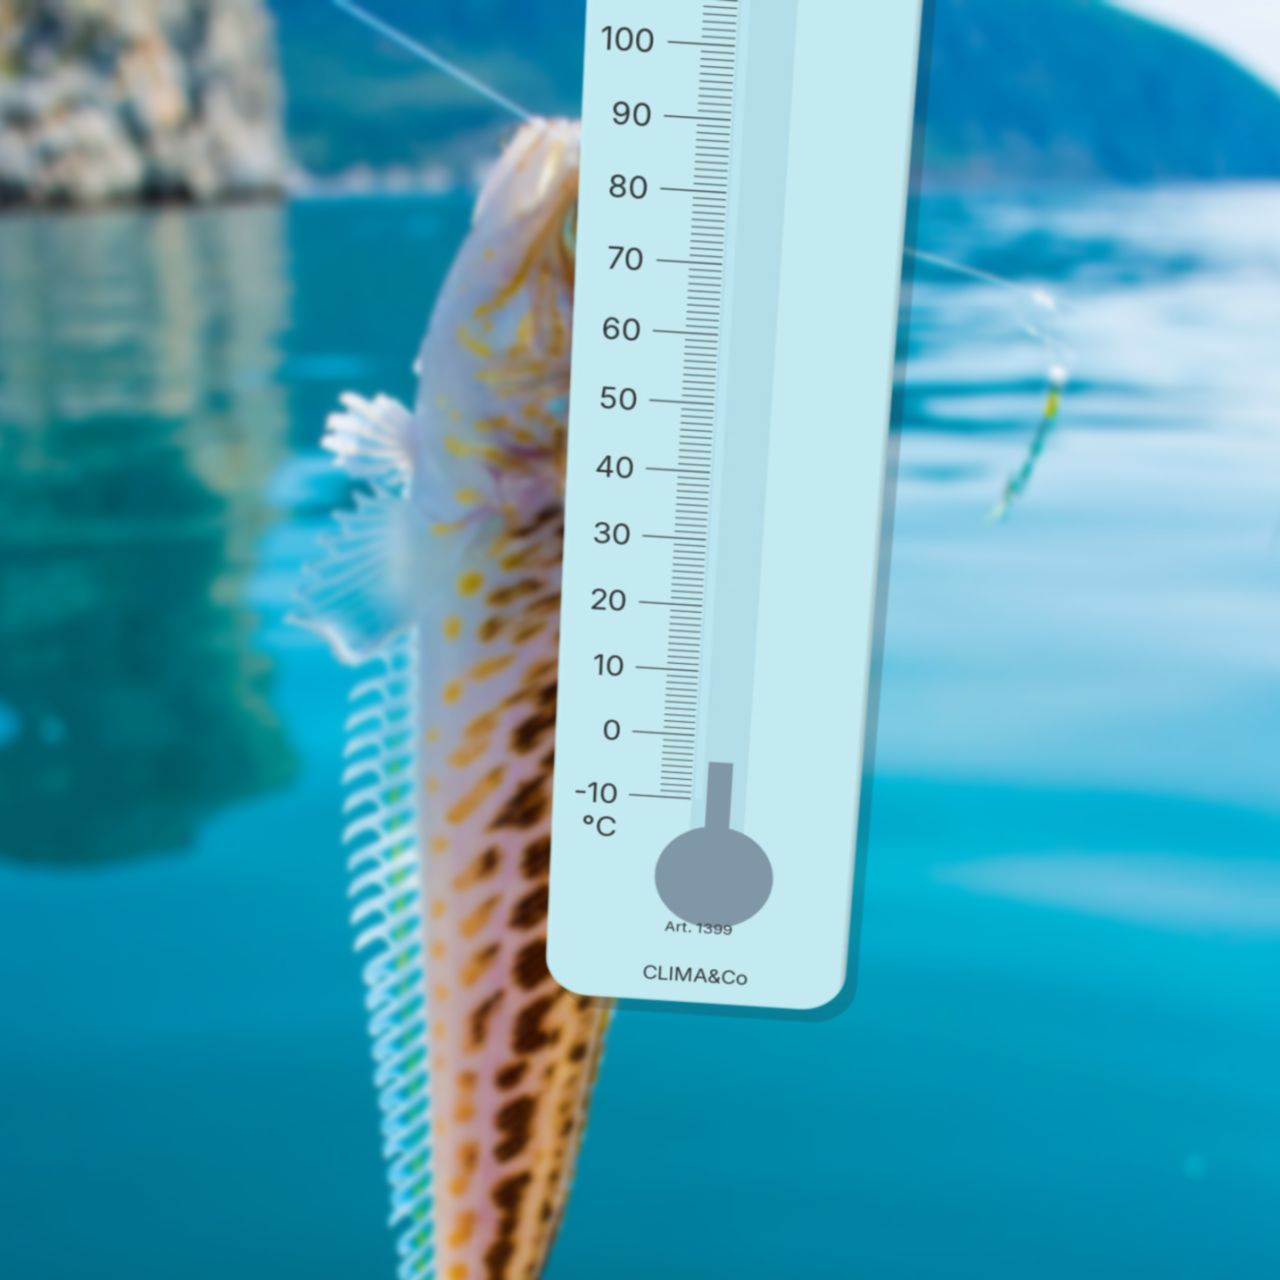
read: -4 °C
